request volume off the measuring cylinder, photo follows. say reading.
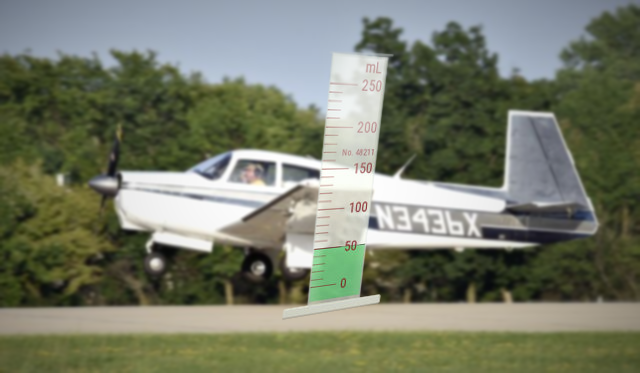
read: 50 mL
